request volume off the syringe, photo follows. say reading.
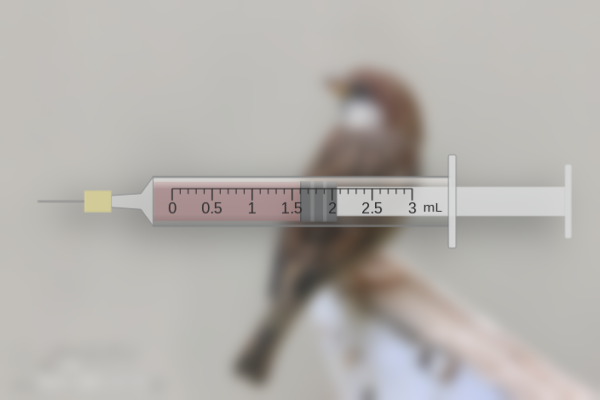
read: 1.6 mL
